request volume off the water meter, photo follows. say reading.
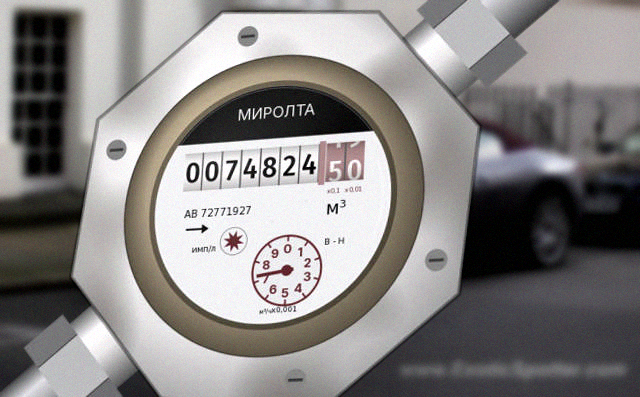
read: 74824.497 m³
